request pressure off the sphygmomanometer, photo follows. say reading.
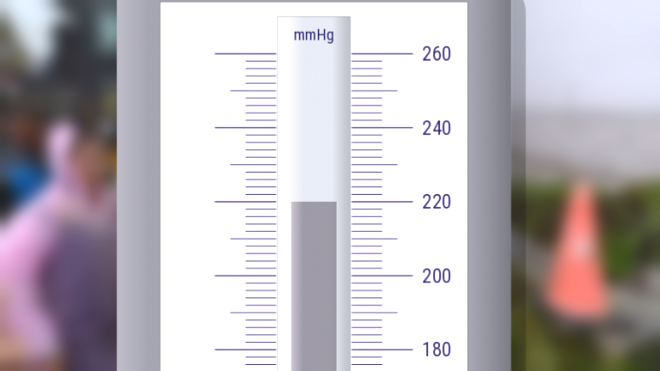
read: 220 mmHg
